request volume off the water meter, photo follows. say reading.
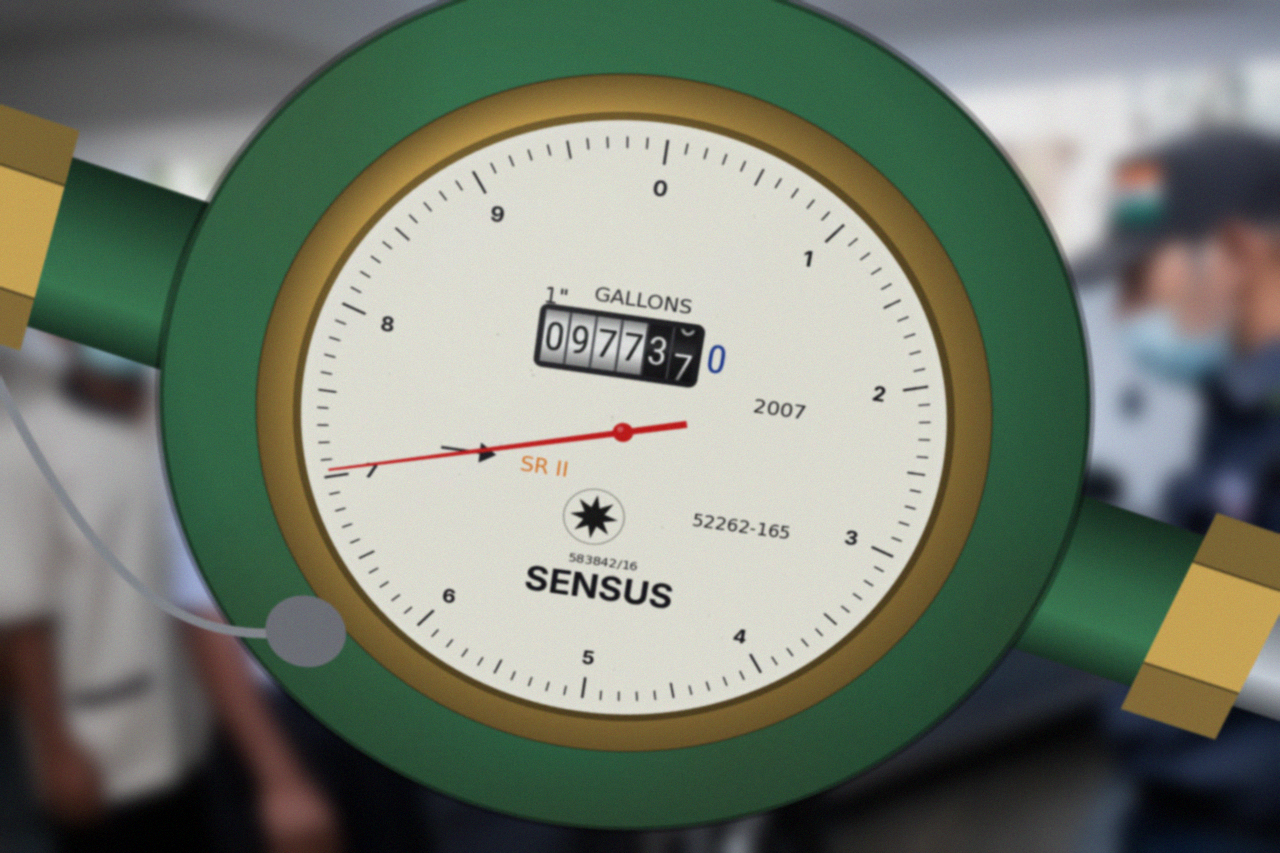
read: 977367.0 gal
